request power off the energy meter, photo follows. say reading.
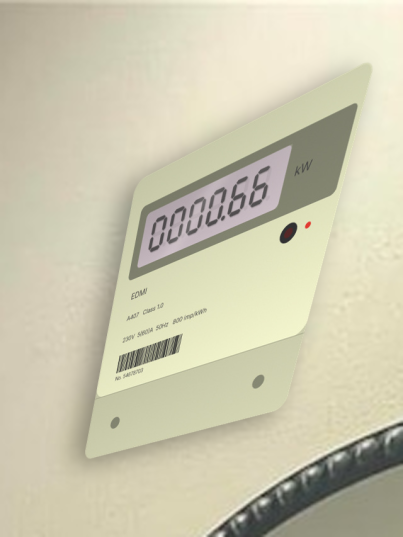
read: 0.66 kW
